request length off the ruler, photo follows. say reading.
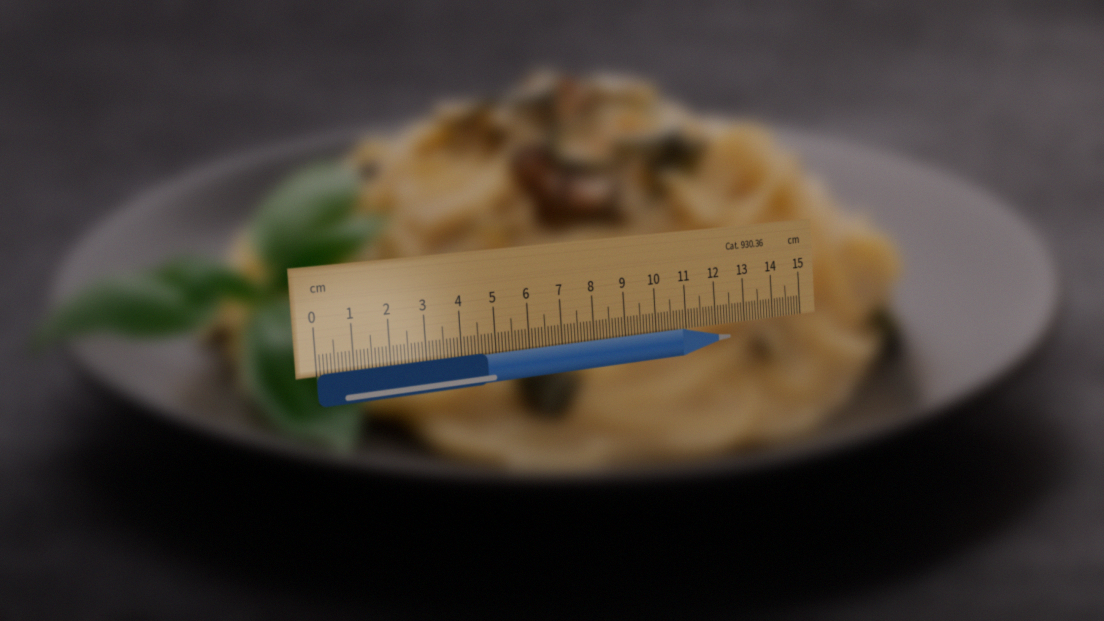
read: 12.5 cm
